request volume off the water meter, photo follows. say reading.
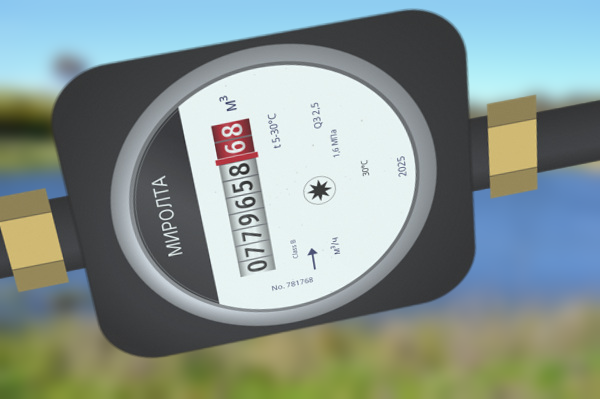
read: 779658.68 m³
